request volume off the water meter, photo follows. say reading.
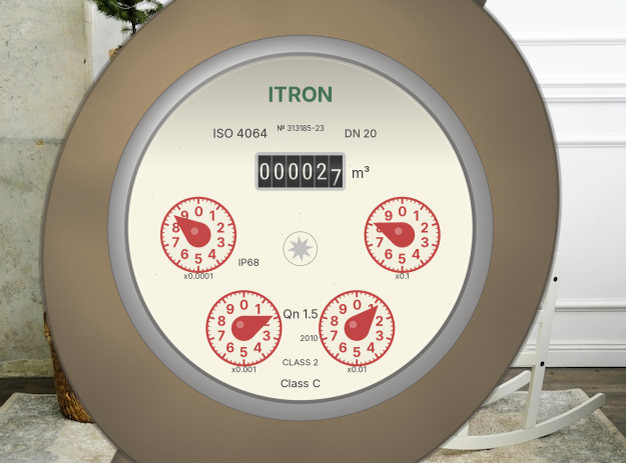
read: 26.8118 m³
